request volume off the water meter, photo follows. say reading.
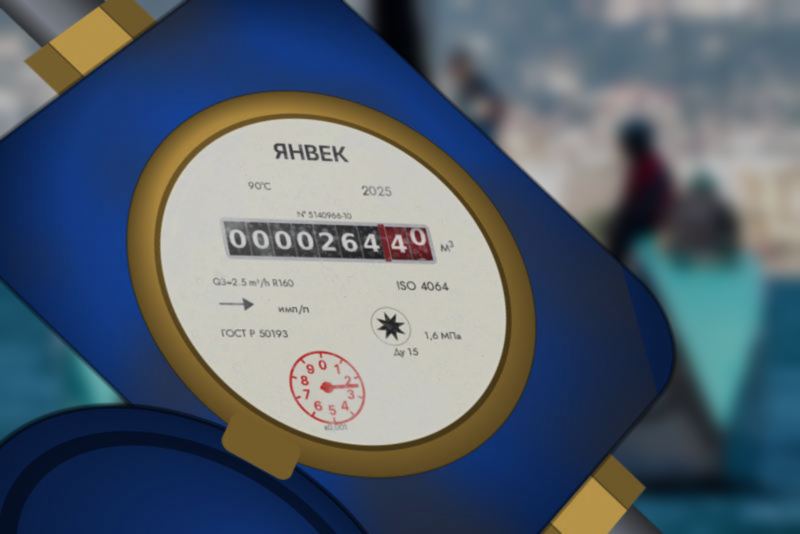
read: 264.402 m³
